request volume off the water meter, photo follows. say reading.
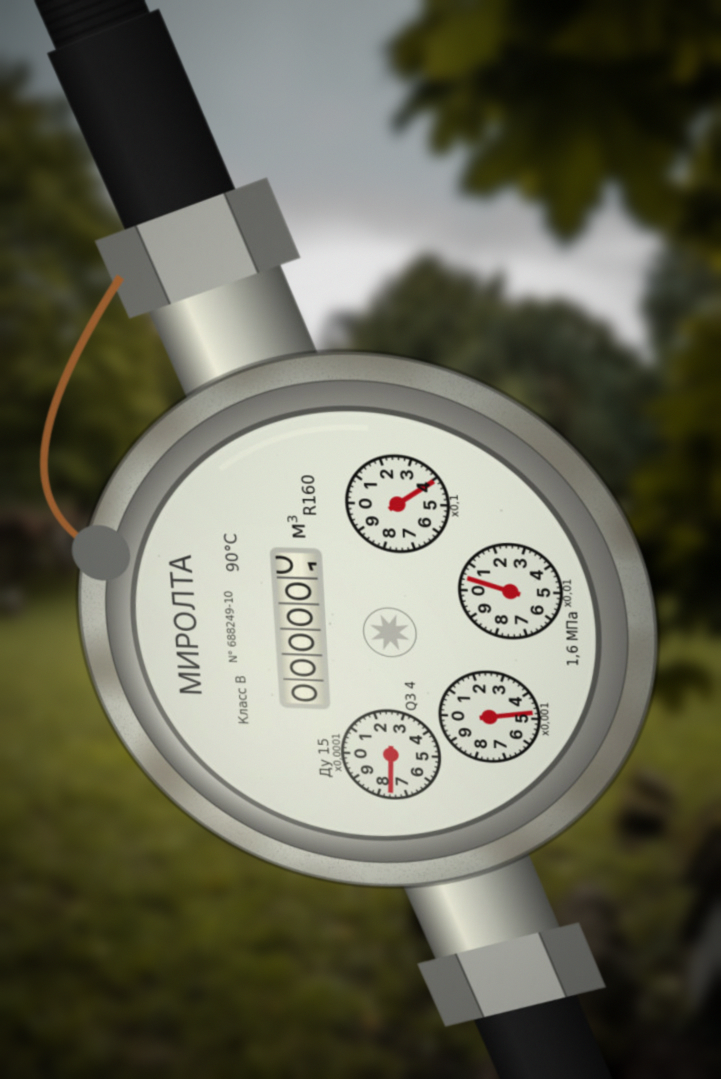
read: 0.4047 m³
